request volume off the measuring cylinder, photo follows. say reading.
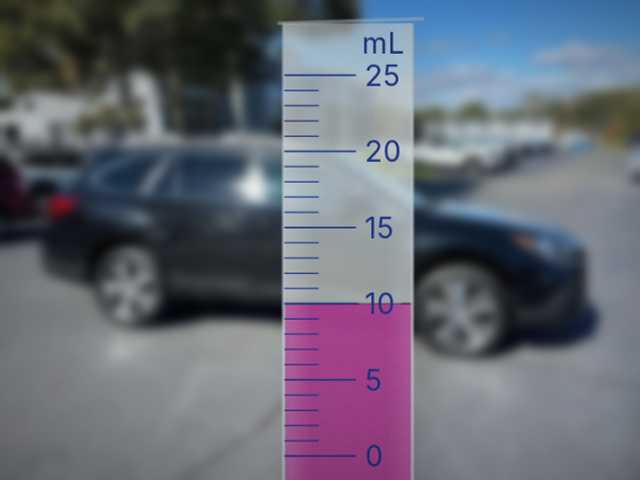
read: 10 mL
